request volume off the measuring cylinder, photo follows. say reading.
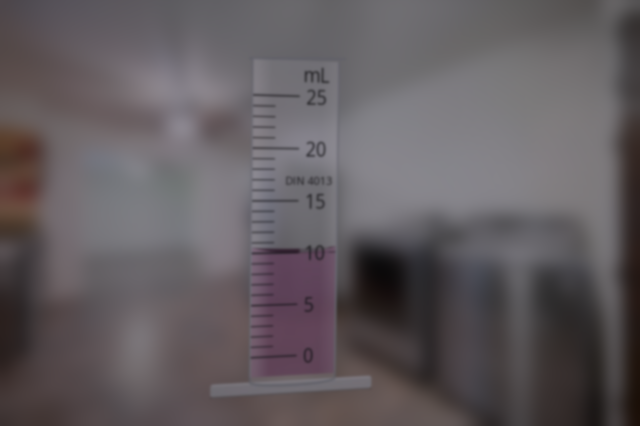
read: 10 mL
